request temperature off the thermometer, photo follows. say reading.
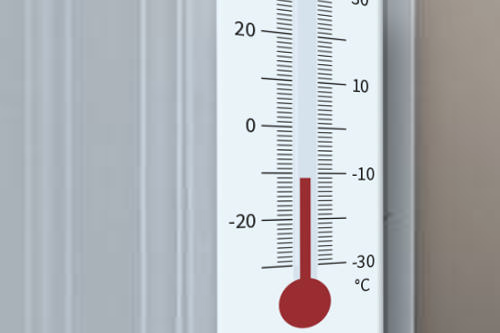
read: -11 °C
